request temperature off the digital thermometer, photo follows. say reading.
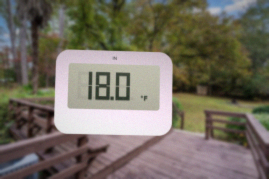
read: 18.0 °F
